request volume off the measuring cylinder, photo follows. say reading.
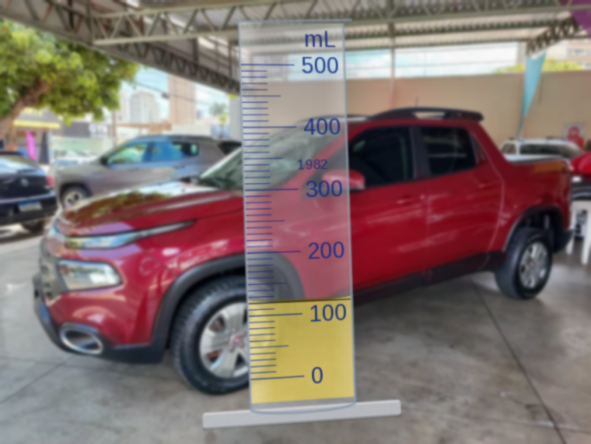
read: 120 mL
